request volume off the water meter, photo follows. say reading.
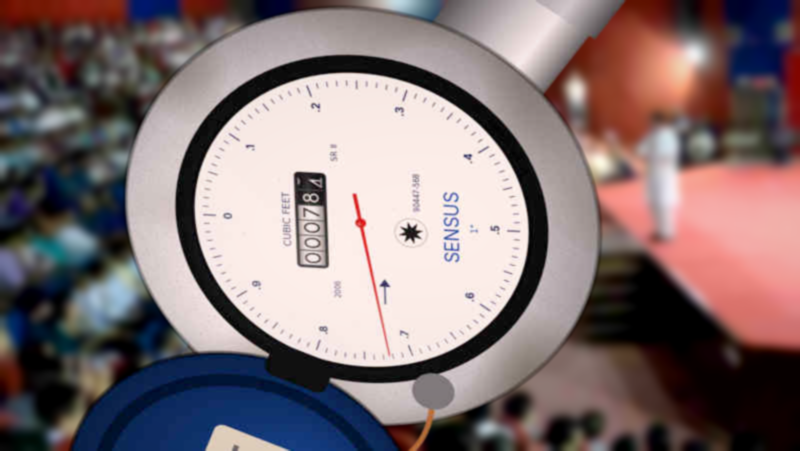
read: 783.72 ft³
